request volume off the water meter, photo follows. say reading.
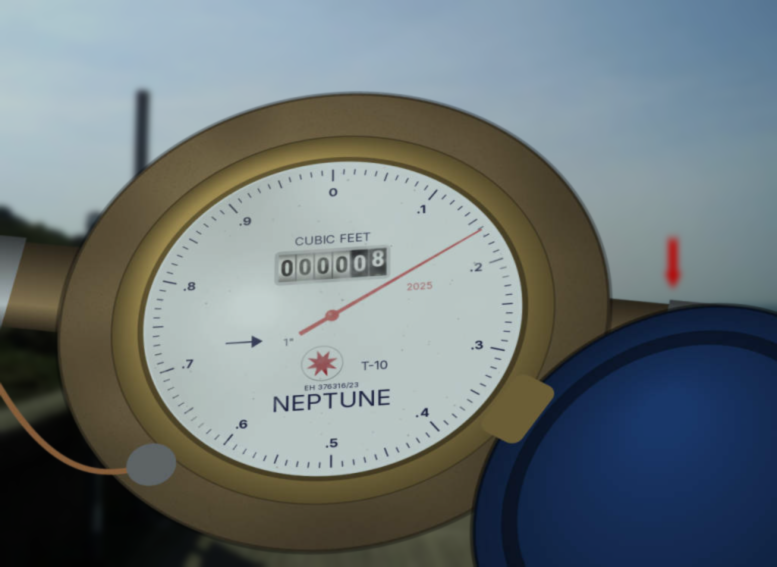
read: 8.16 ft³
